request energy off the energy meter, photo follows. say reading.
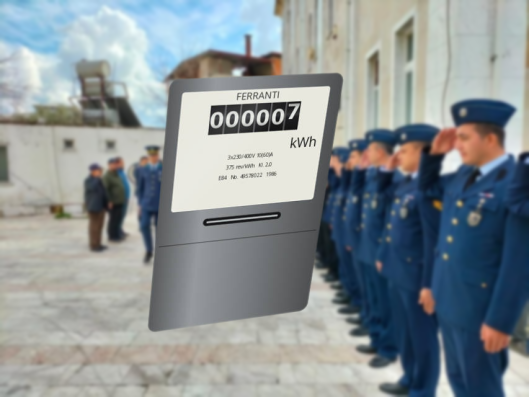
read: 7 kWh
